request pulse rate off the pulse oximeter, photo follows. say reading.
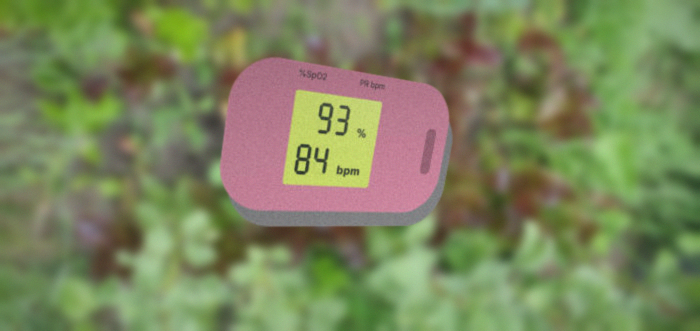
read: 84 bpm
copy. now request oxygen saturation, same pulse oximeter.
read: 93 %
